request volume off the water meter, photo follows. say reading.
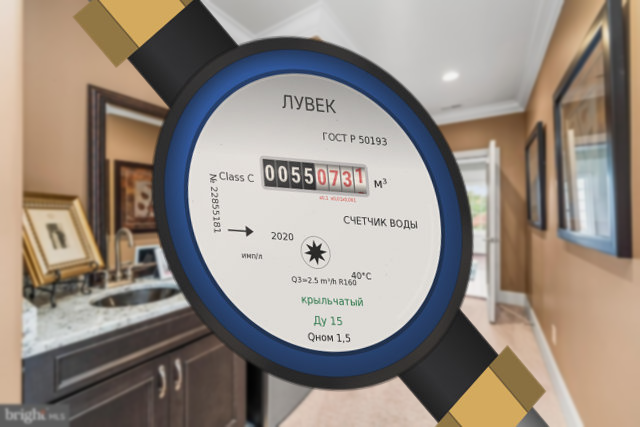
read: 55.0731 m³
